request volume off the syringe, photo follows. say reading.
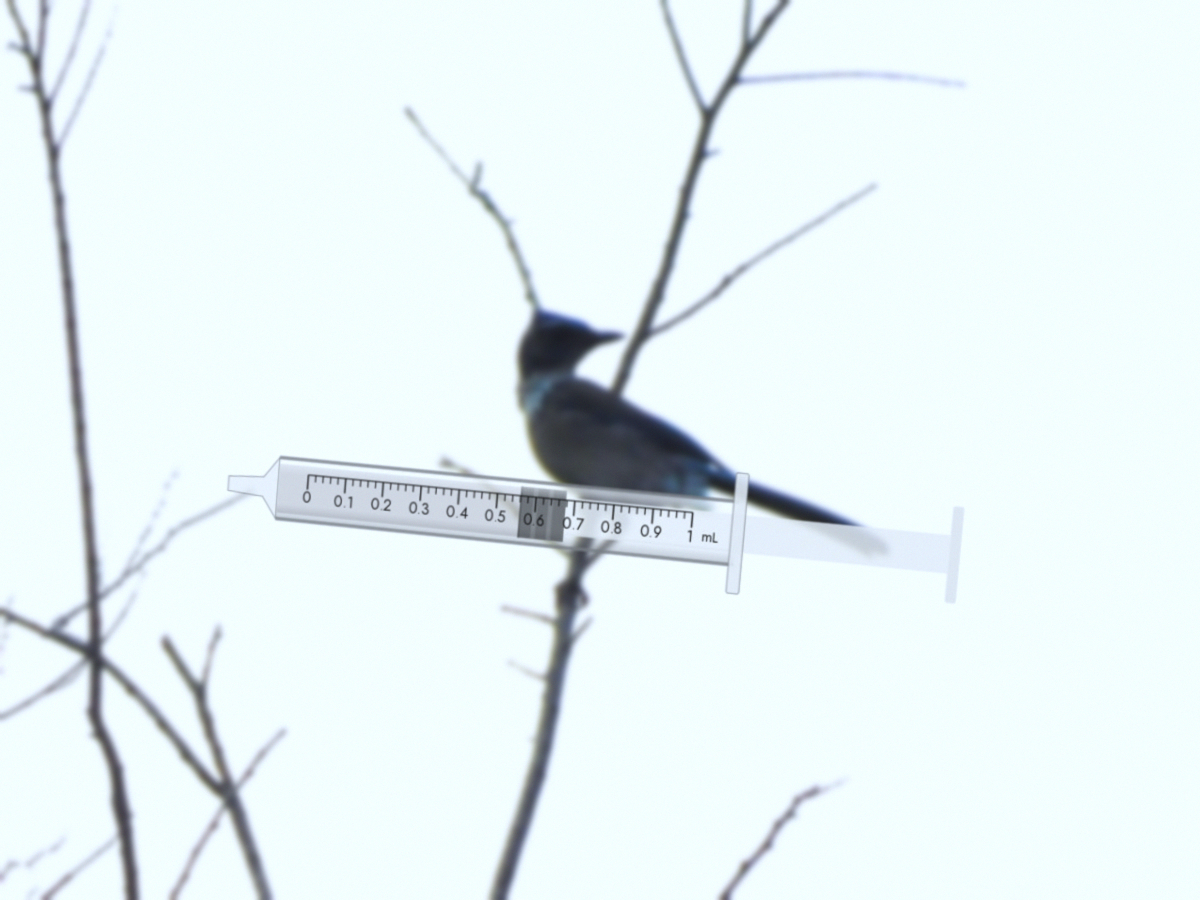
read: 0.56 mL
